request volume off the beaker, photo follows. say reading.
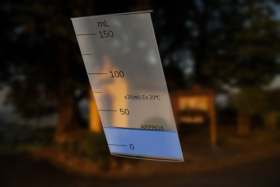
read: 25 mL
